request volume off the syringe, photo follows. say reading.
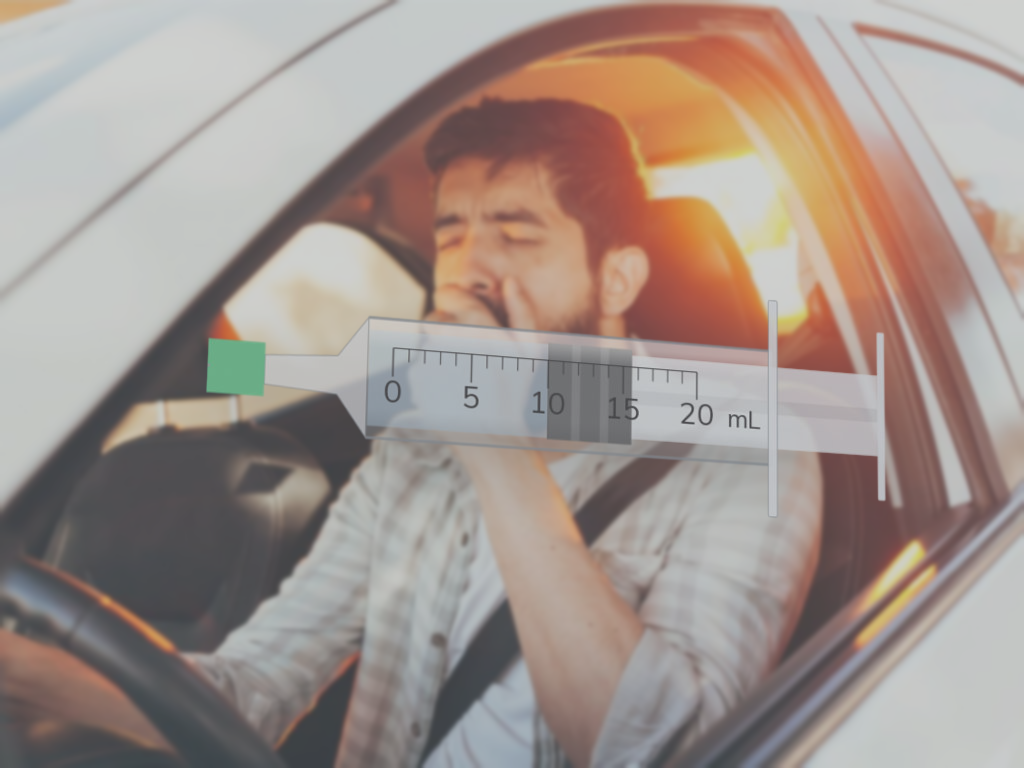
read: 10 mL
